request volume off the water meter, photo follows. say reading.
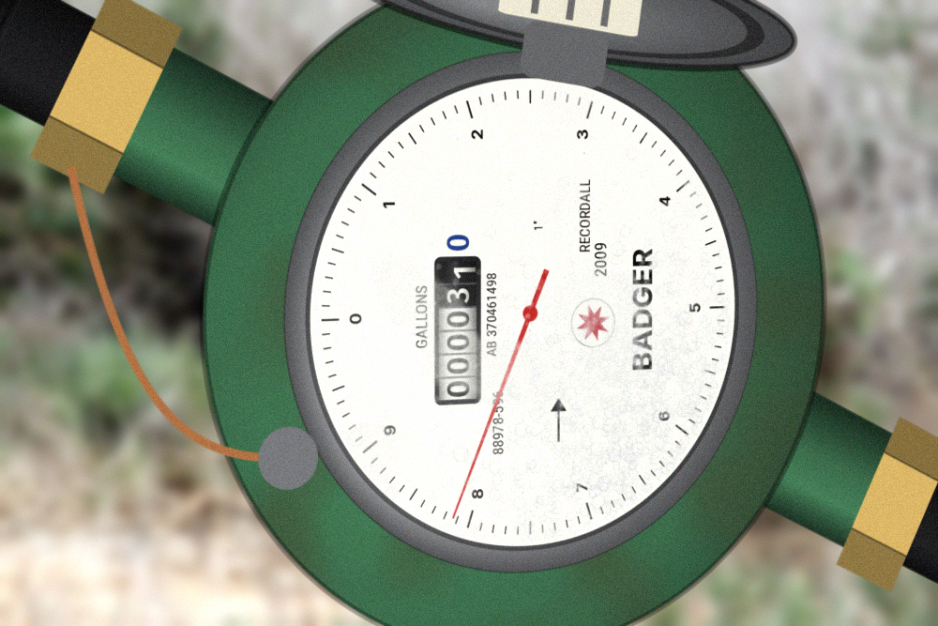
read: 308.1 gal
